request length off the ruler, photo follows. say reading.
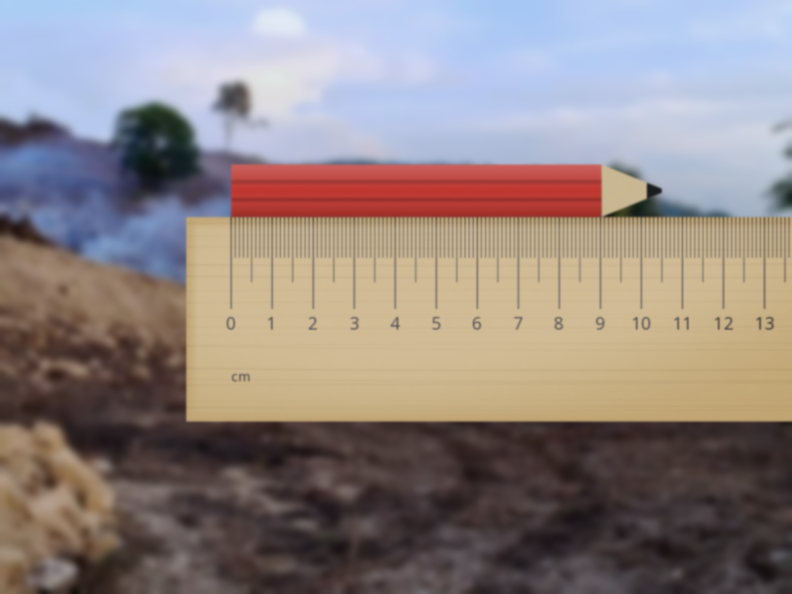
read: 10.5 cm
